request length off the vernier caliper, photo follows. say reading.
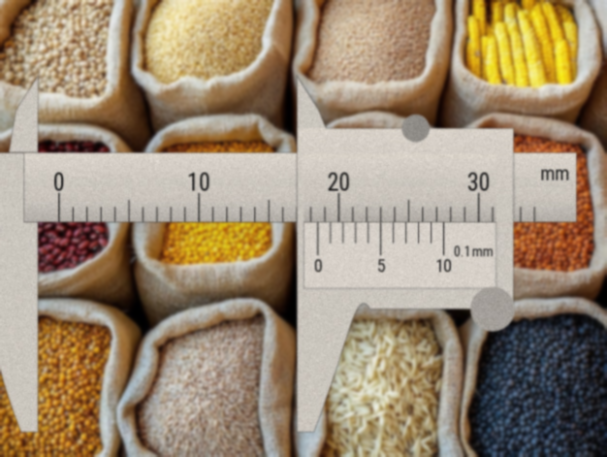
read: 18.5 mm
